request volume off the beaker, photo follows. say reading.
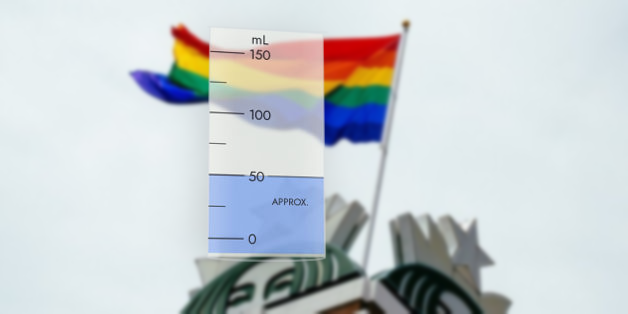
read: 50 mL
